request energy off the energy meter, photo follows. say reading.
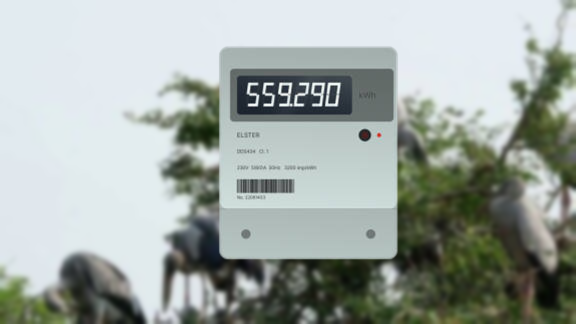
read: 559.290 kWh
